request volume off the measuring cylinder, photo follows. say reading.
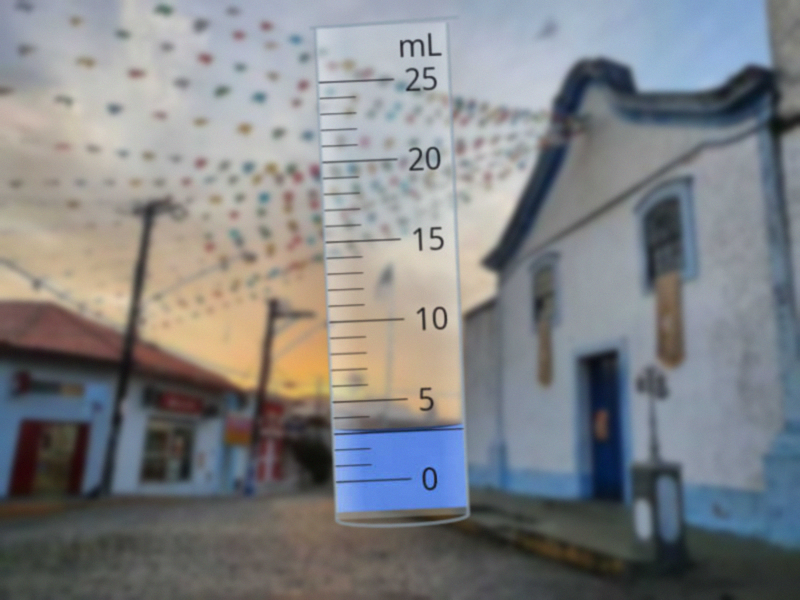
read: 3 mL
